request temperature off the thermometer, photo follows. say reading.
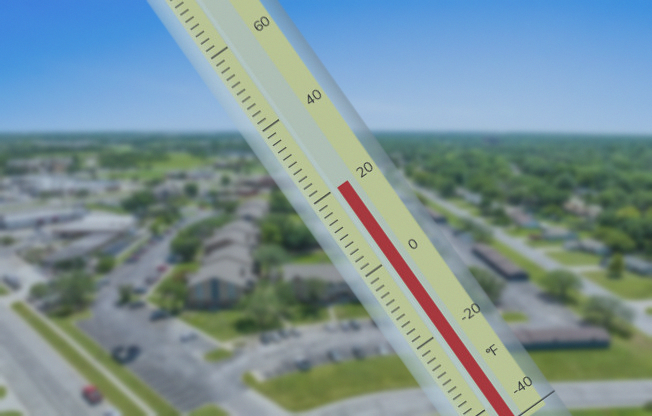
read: 20 °F
